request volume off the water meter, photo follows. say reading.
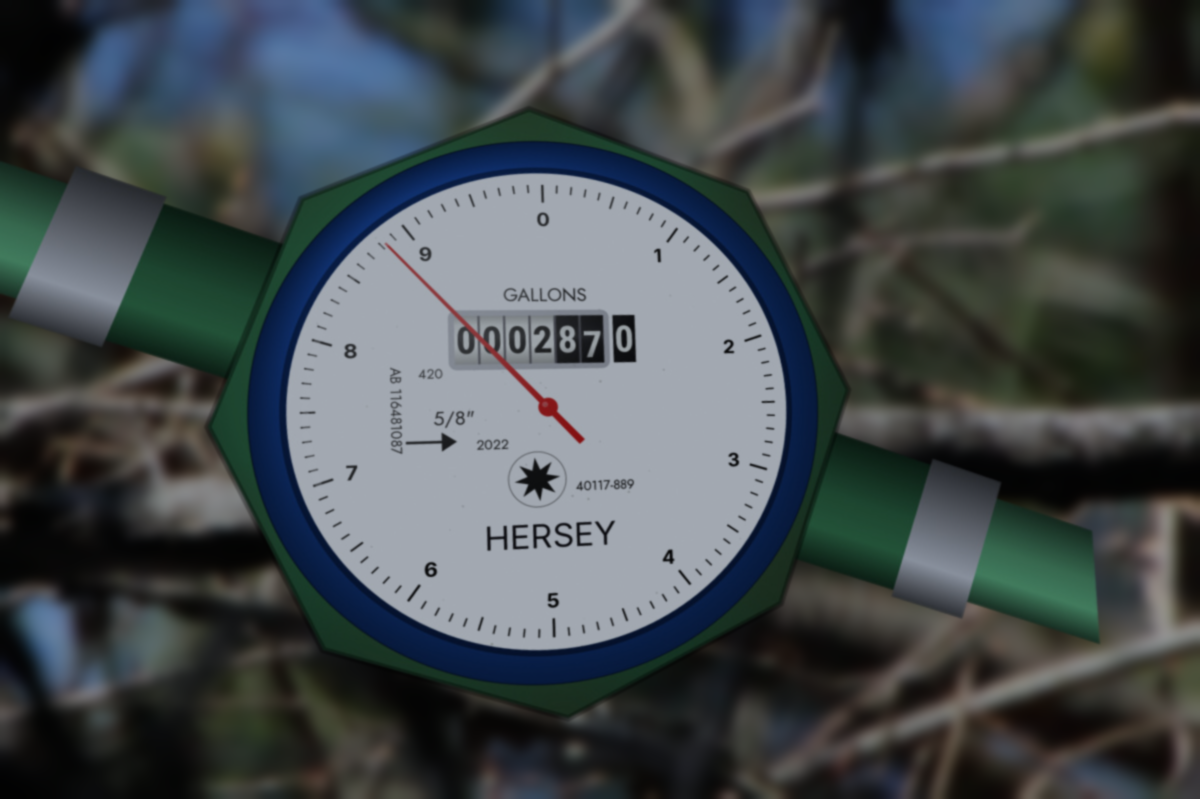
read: 2868.8 gal
